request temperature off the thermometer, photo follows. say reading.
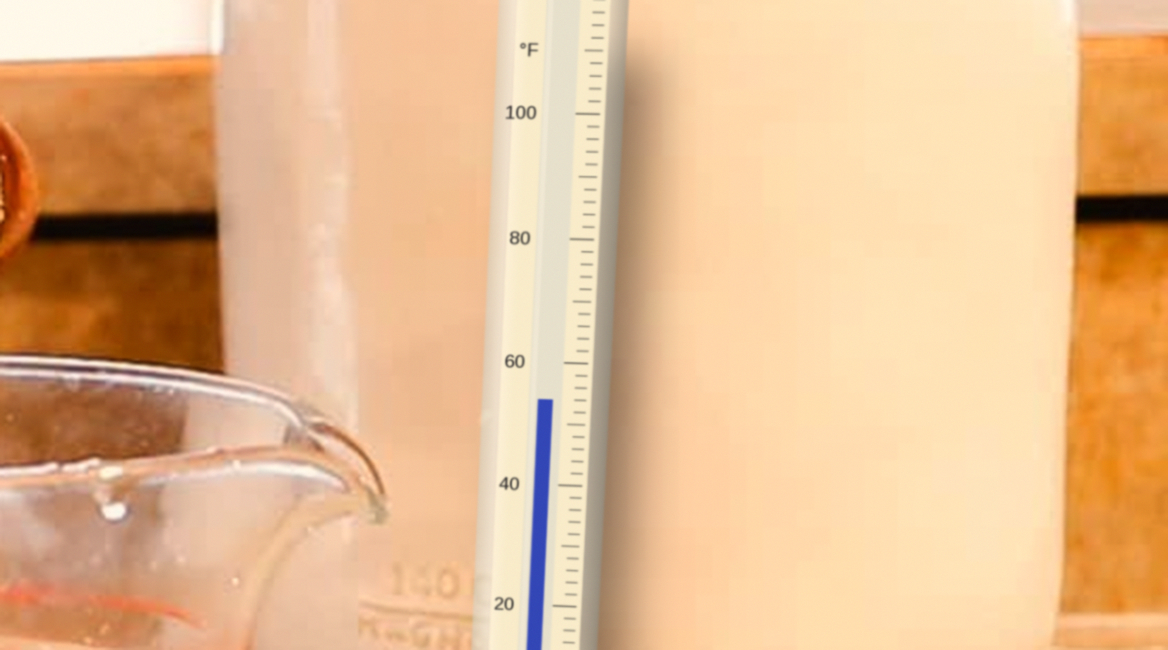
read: 54 °F
